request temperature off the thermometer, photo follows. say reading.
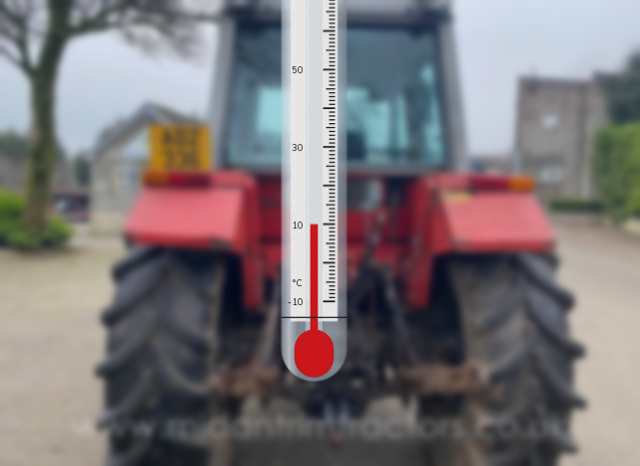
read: 10 °C
